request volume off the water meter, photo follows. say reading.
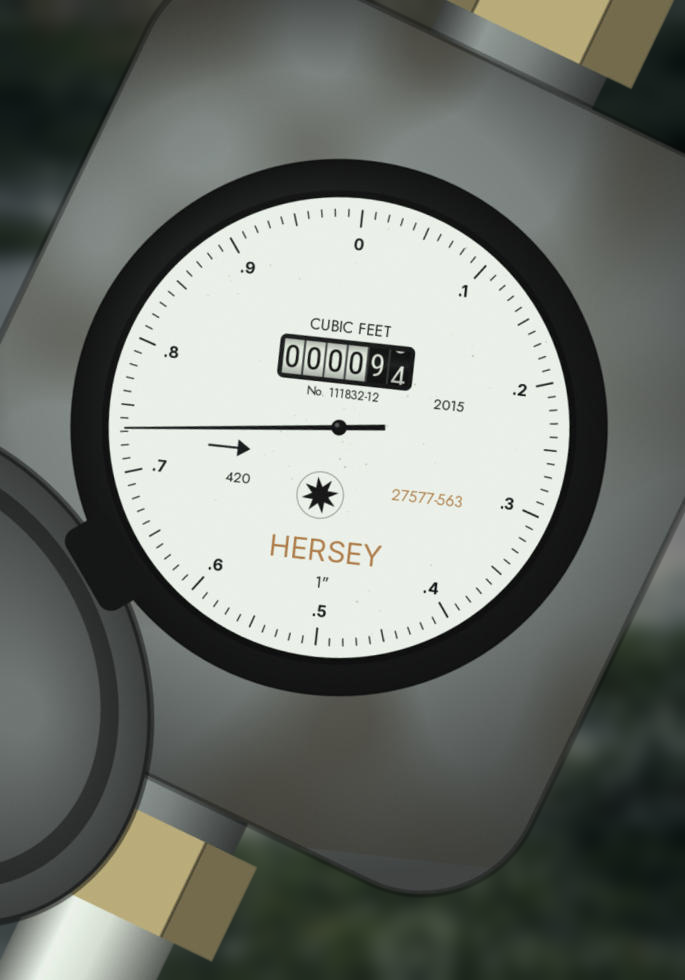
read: 93.73 ft³
